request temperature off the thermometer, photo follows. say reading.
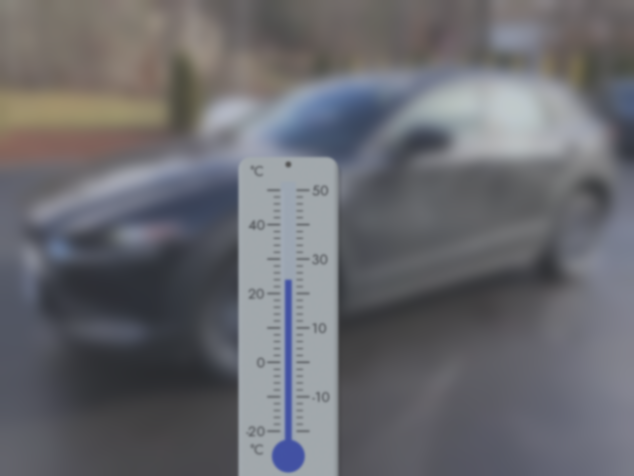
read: 24 °C
